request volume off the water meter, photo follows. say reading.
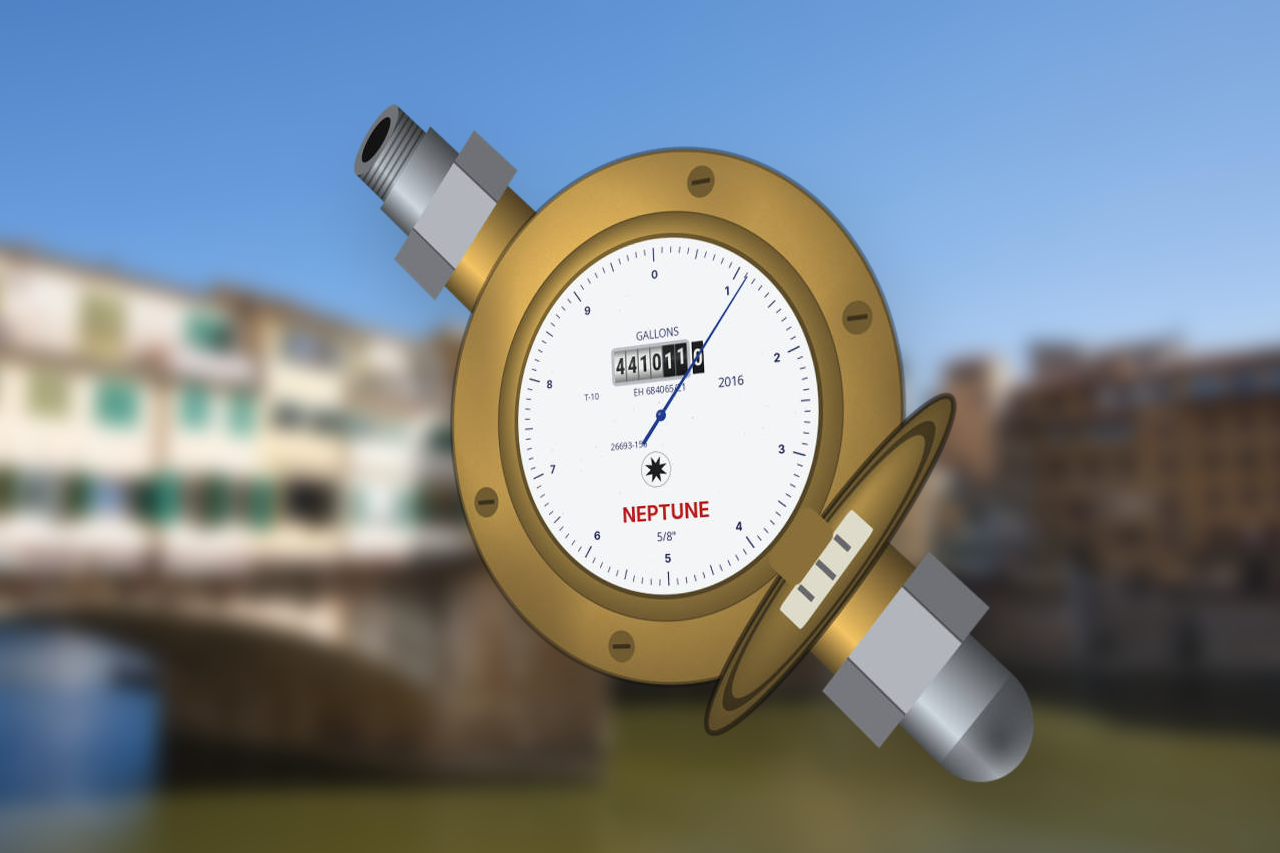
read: 4410111.1 gal
